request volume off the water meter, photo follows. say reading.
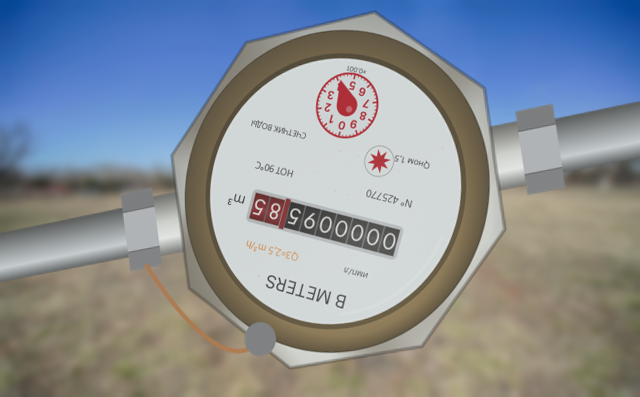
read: 95.854 m³
